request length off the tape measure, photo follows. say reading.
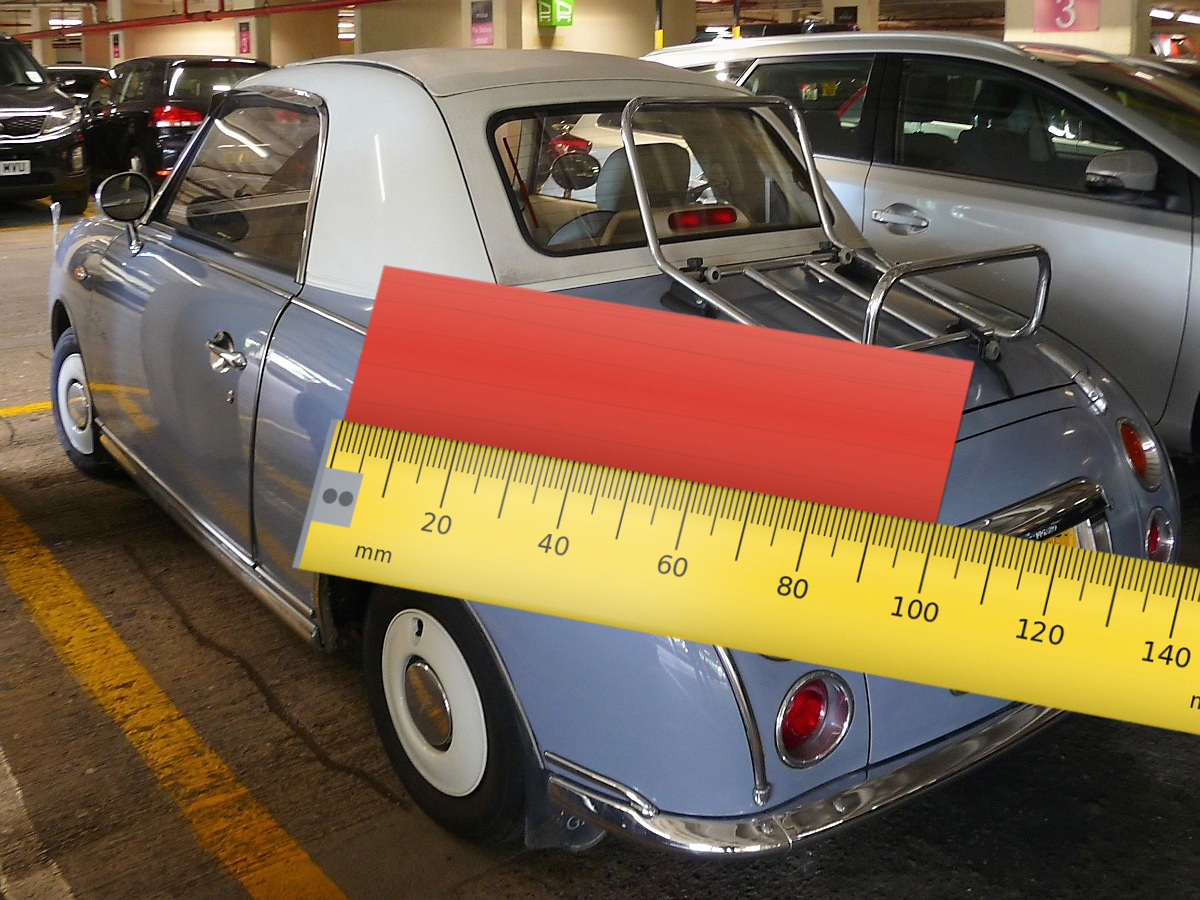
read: 100 mm
